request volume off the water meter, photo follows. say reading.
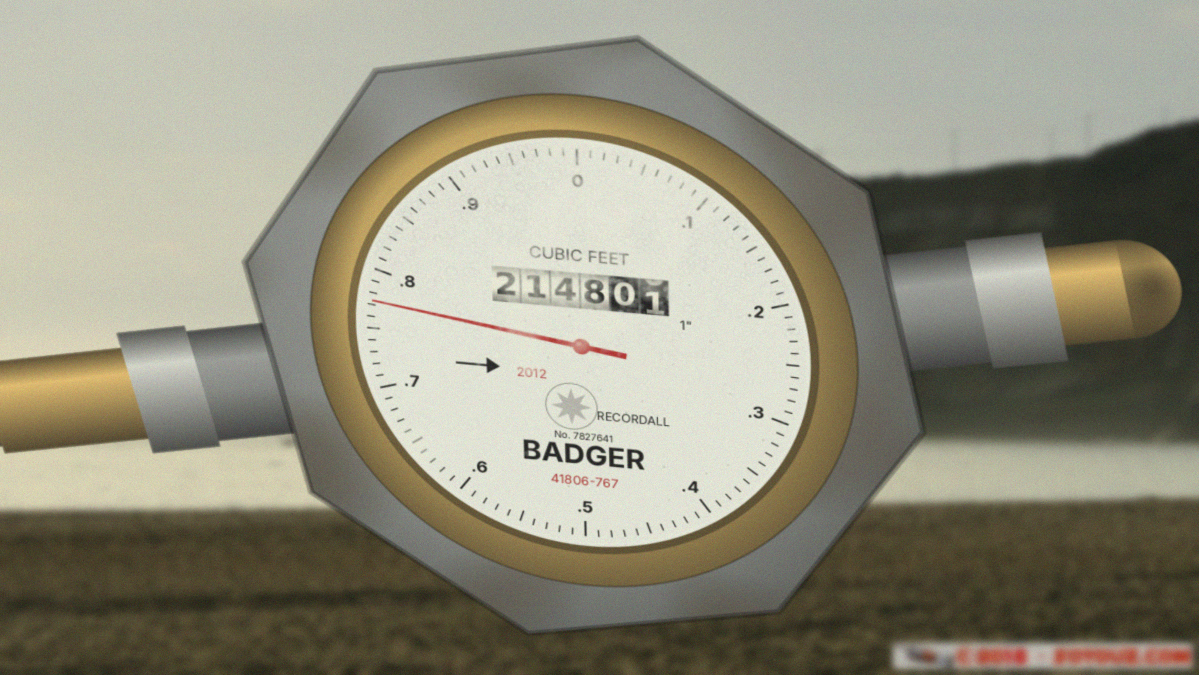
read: 214800.77 ft³
